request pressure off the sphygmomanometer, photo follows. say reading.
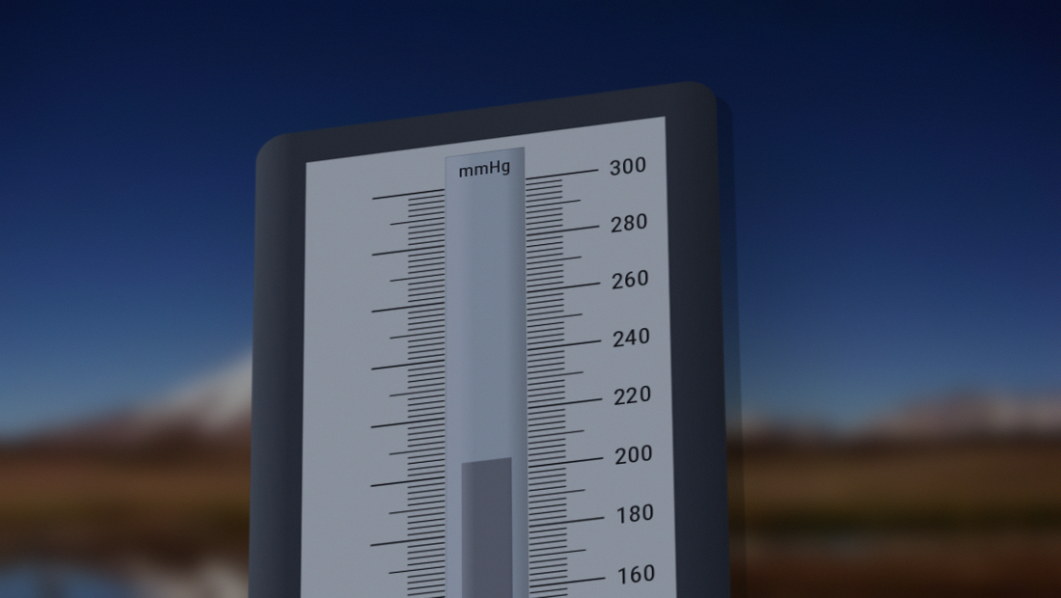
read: 204 mmHg
